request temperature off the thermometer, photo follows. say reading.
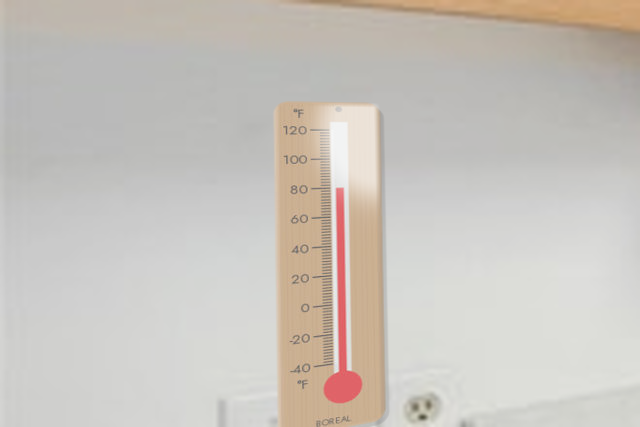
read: 80 °F
